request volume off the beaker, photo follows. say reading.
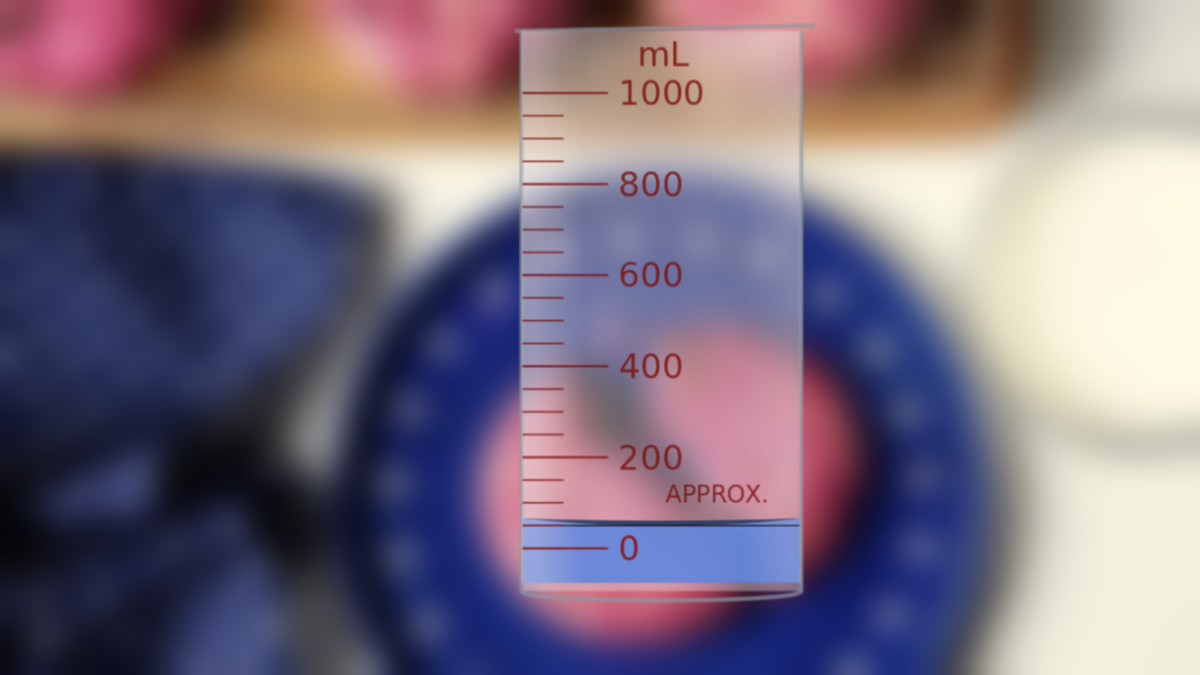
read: 50 mL
